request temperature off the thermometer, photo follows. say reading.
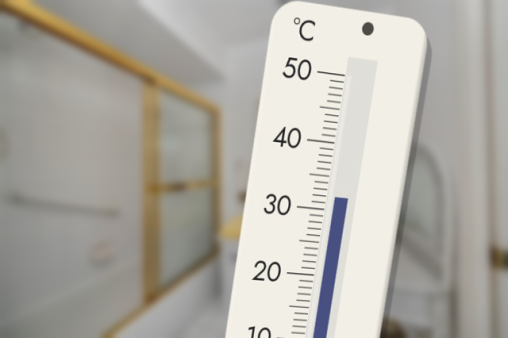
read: 32 °C
